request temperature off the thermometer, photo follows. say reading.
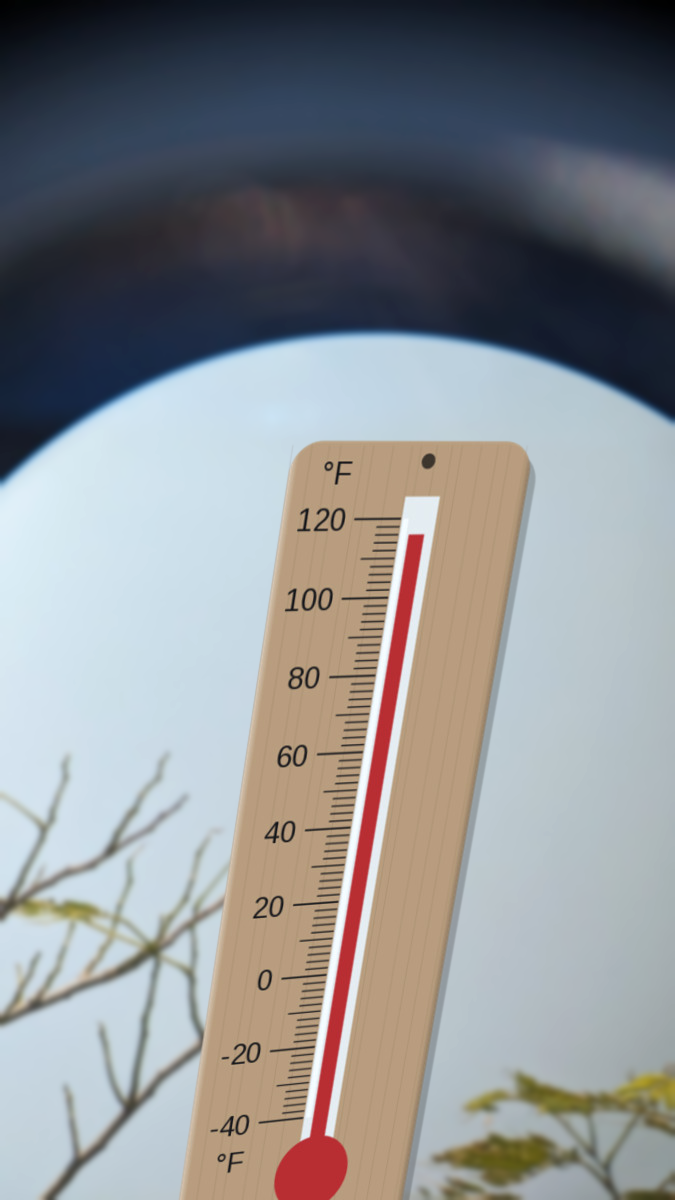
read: 116 °F
